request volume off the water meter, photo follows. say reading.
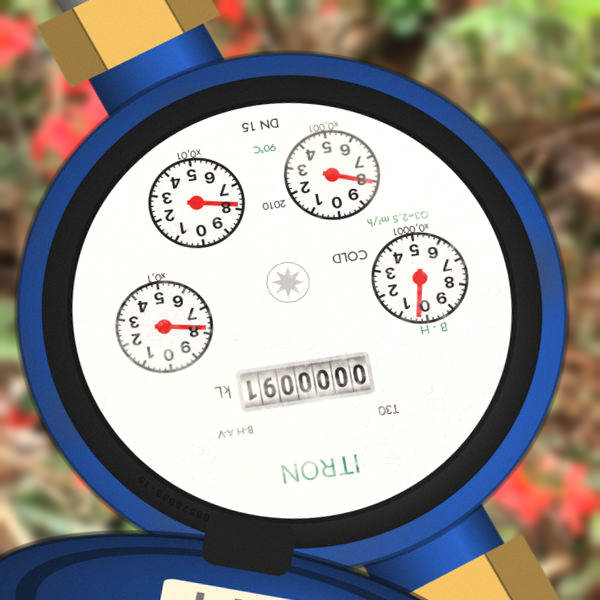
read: 91.7780 kL
